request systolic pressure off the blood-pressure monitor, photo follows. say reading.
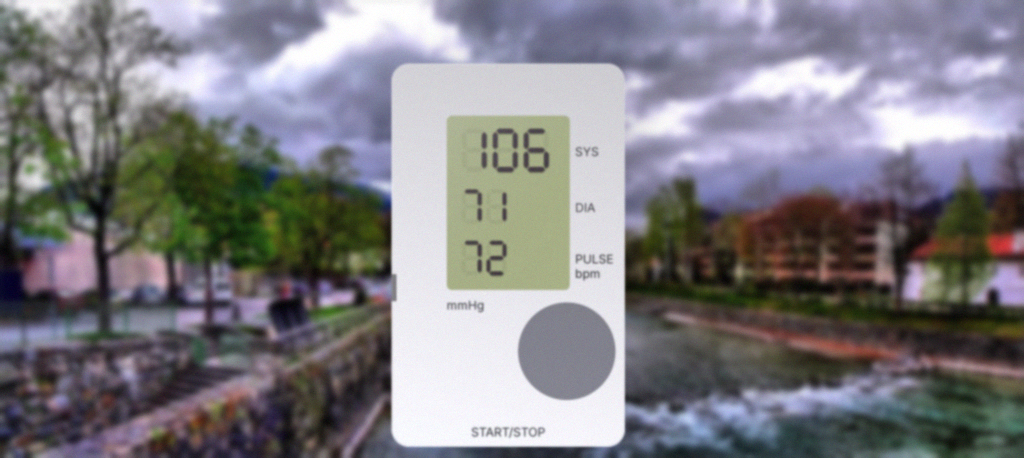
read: 106 mmHg
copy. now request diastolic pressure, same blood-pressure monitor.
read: 71 mmHg
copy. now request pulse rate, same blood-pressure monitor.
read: 72 bpm
